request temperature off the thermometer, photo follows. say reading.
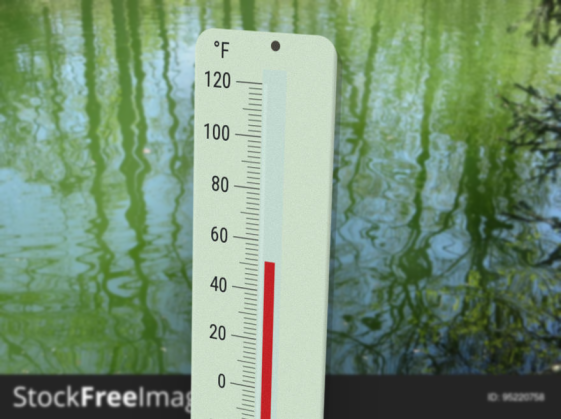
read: 52 °F
